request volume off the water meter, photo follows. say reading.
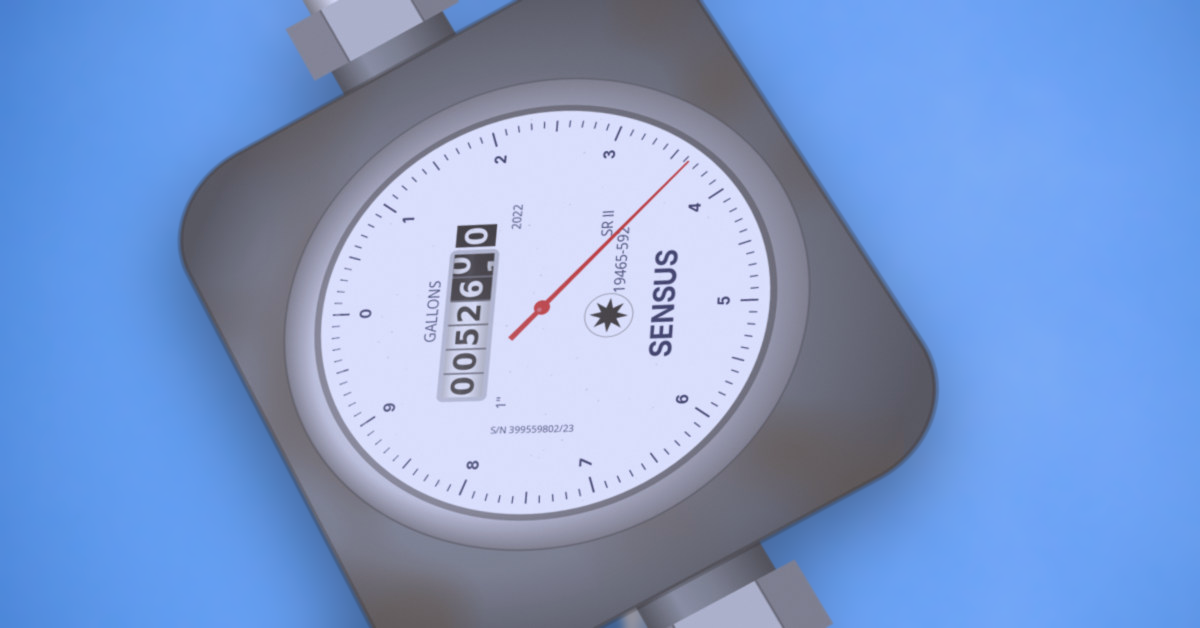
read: 52603.6 gal
